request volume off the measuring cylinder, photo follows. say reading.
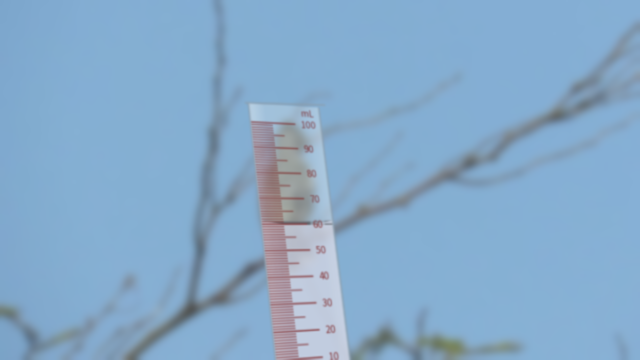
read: 60 mL
